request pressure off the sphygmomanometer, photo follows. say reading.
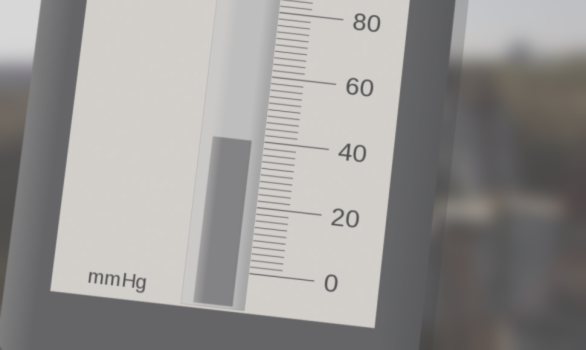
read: 40 mmHg
